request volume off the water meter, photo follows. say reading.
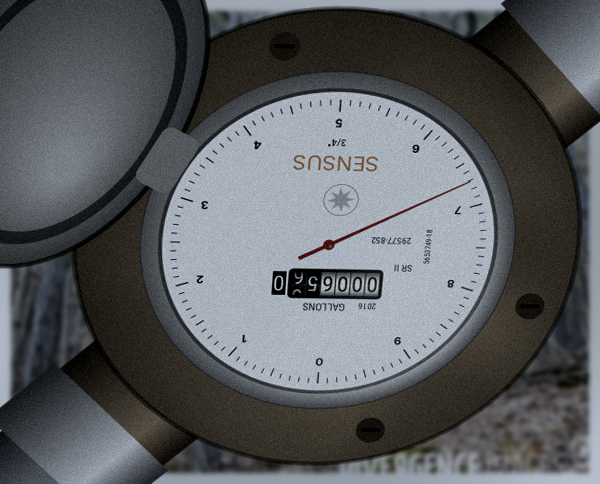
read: 6556.7 gal
